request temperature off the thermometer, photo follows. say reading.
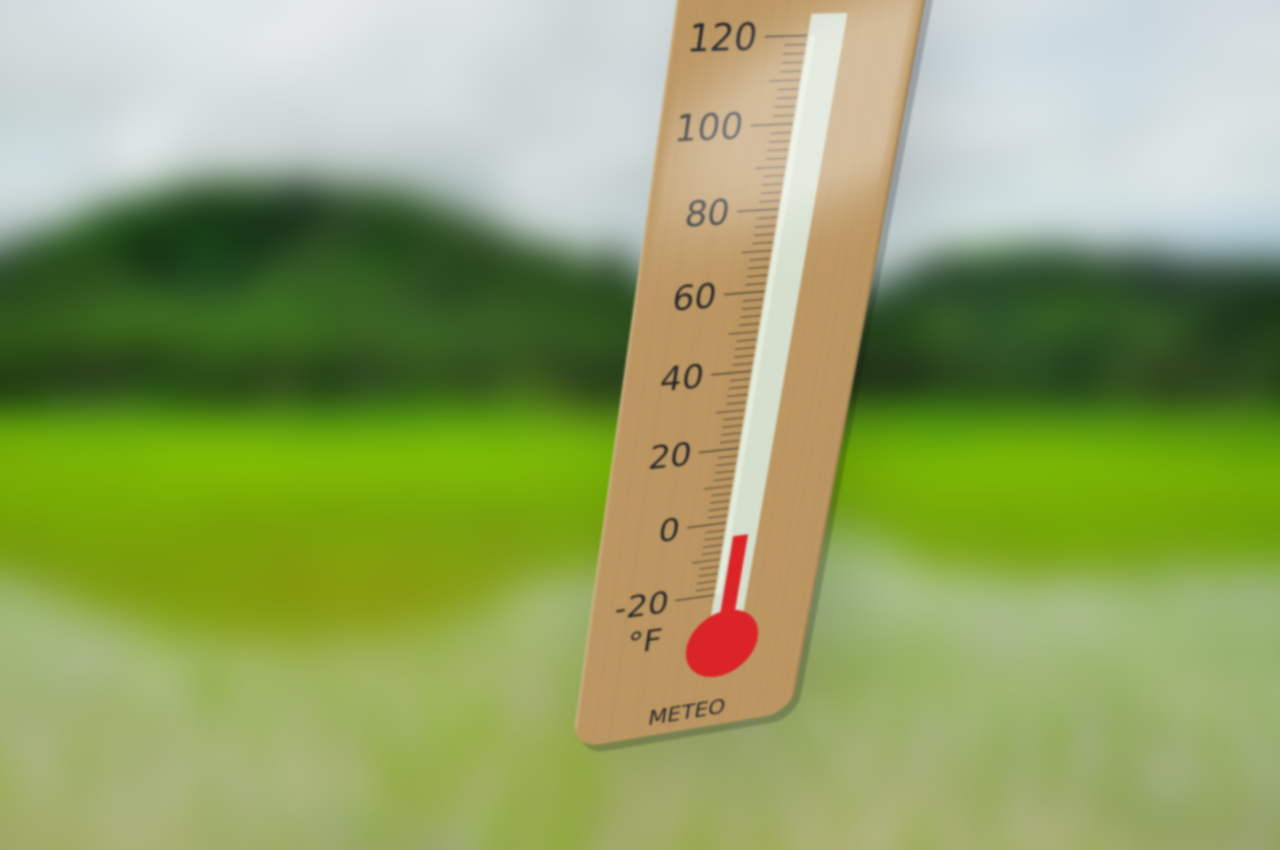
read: -4 °F
